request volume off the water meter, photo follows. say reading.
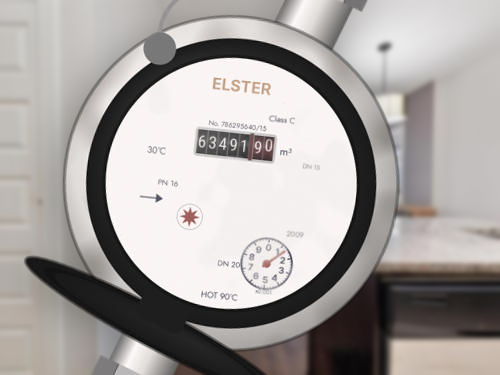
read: 63491.901 m³
